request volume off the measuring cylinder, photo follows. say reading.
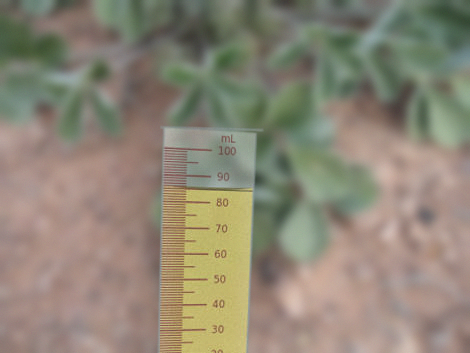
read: 85 mL
